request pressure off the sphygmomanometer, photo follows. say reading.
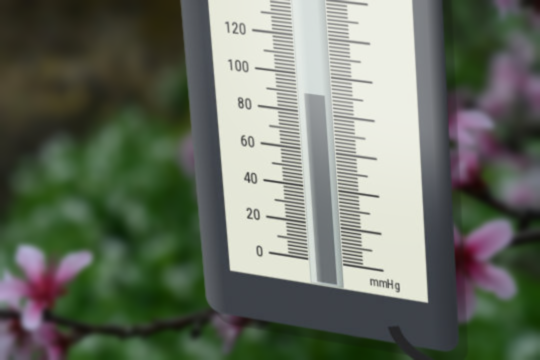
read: 90 mmHg
